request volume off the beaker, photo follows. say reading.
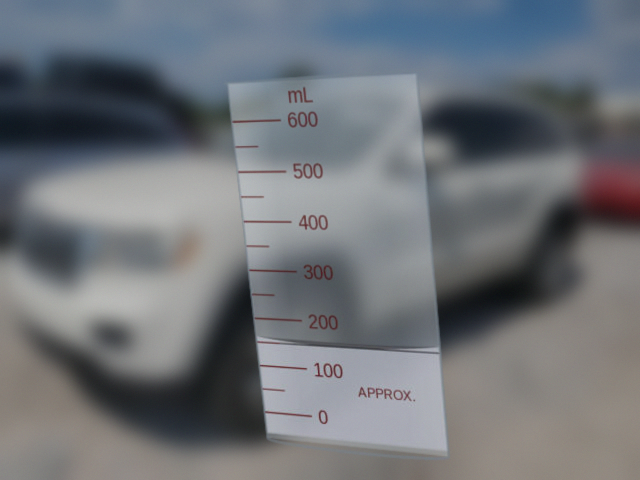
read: 150 mL
